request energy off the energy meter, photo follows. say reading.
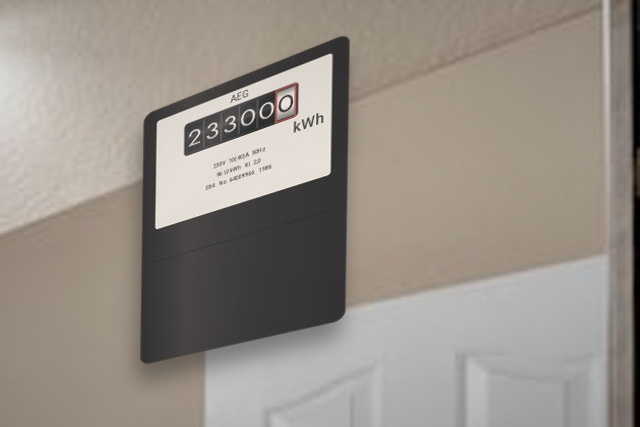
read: 23300.0 kWh
